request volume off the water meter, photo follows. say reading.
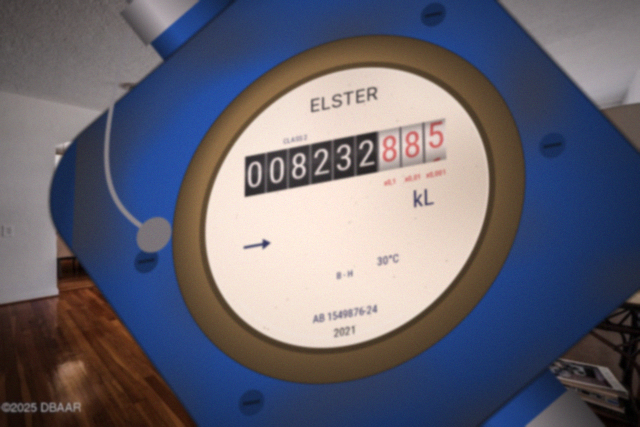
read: 8232.885 kL
